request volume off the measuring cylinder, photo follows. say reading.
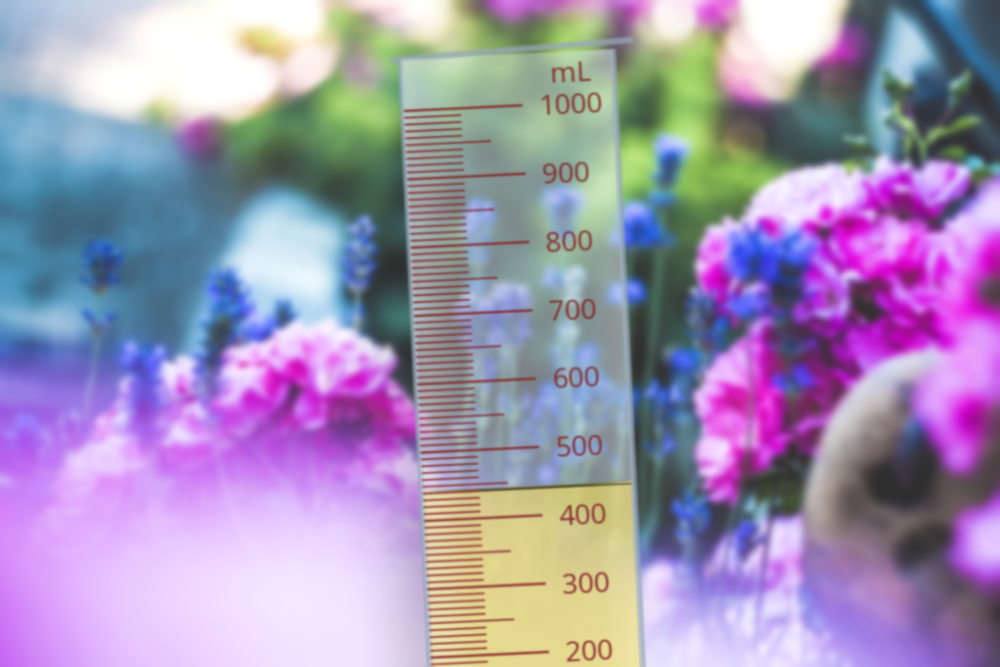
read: 440 mL
